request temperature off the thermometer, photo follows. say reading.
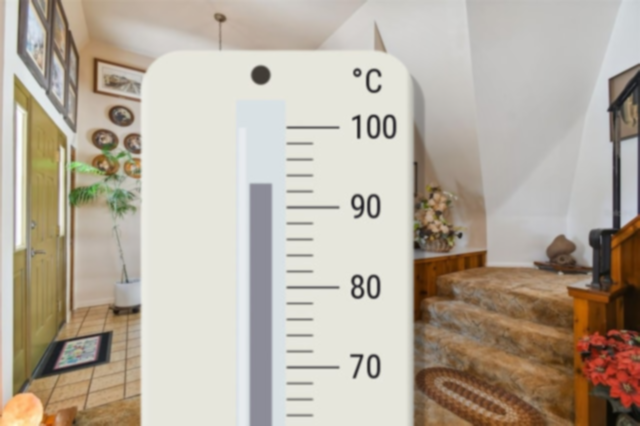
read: 93 °C
